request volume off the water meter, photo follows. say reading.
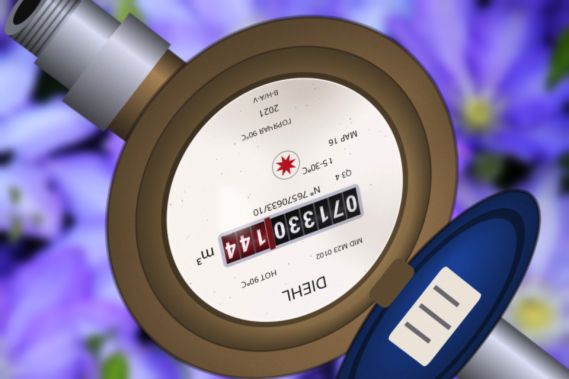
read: 71330.144 m³
